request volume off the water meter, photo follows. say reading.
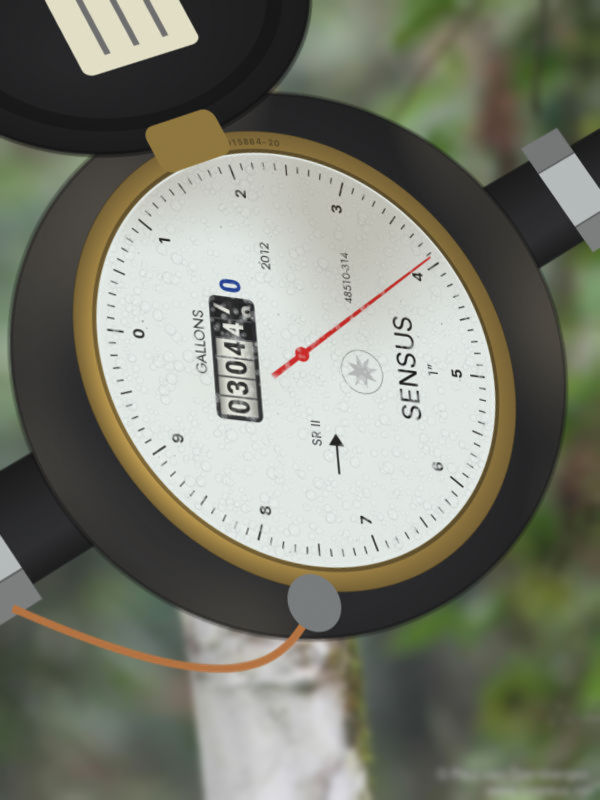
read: 304473.9 gal
